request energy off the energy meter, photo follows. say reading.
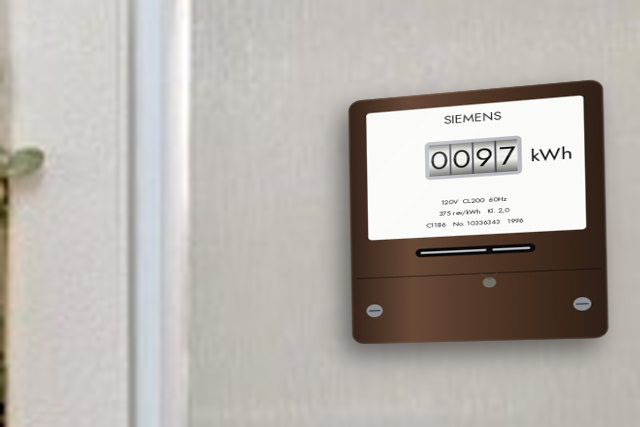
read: 97 kWh
